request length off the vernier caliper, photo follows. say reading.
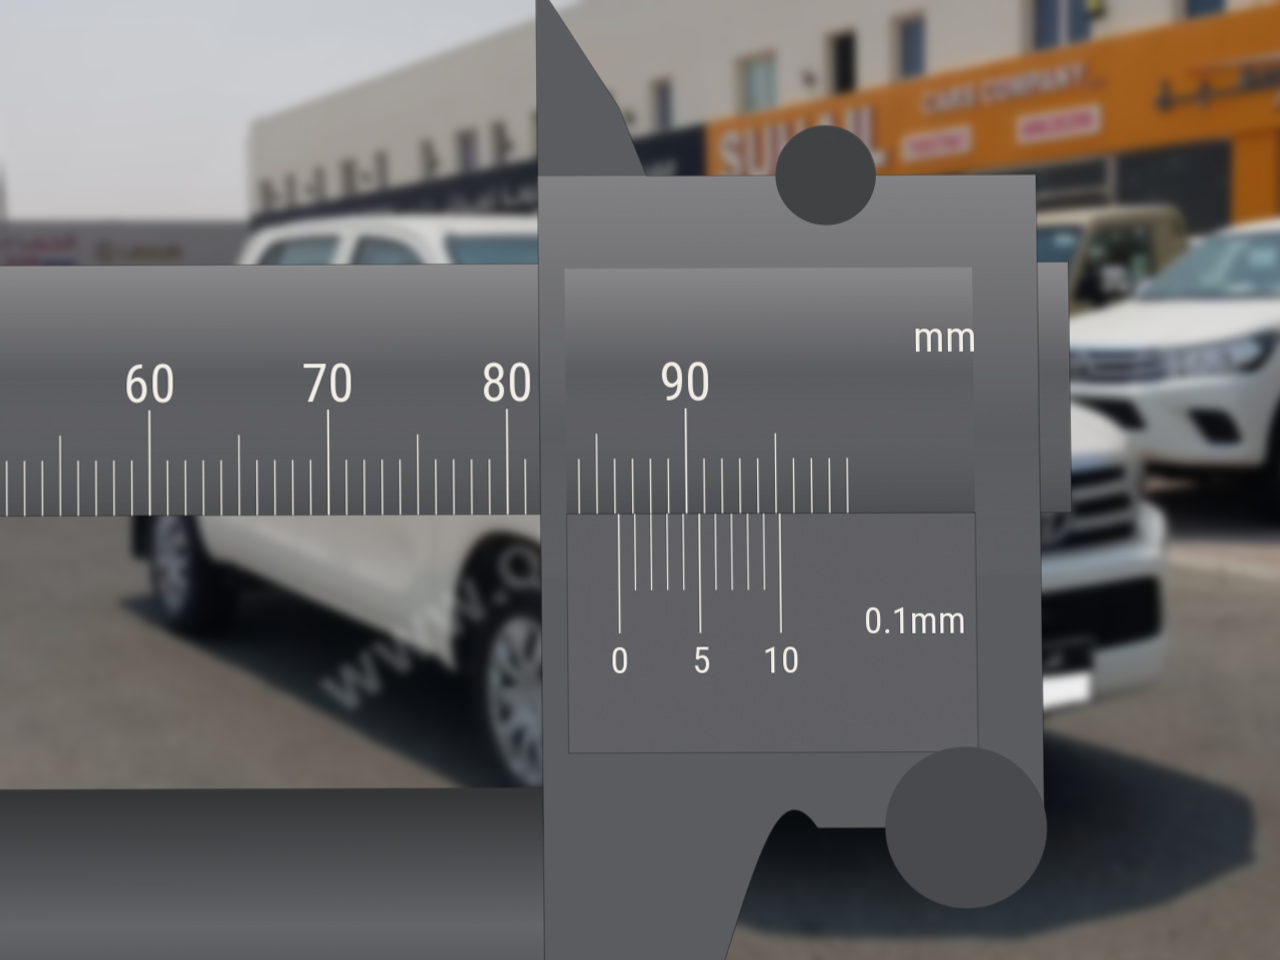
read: 86.2 mm
